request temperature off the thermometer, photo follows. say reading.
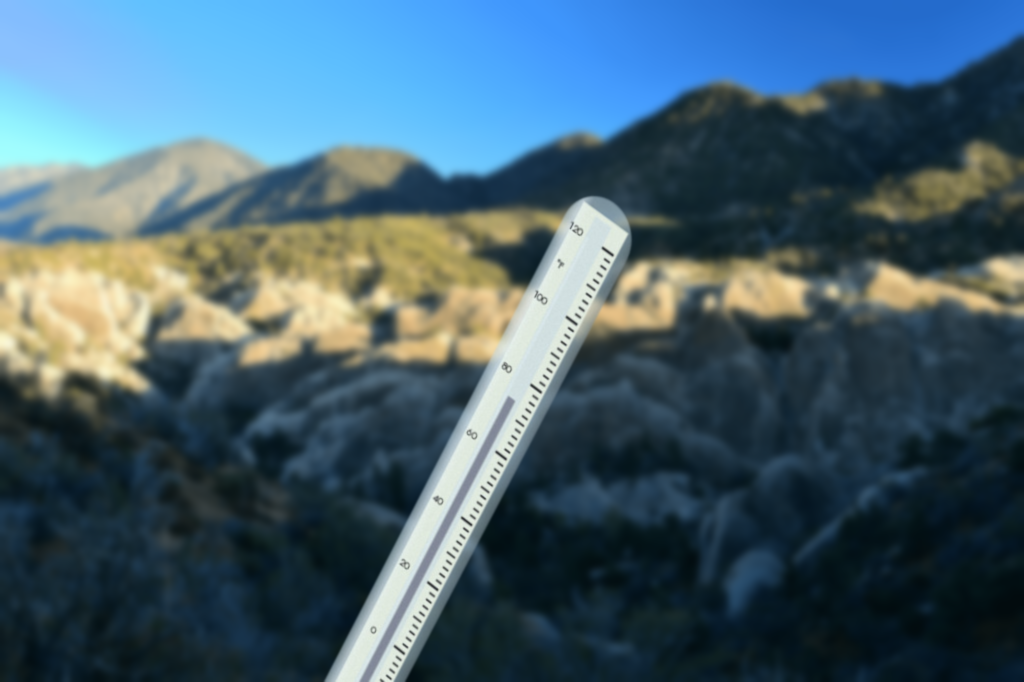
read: 74 °F
